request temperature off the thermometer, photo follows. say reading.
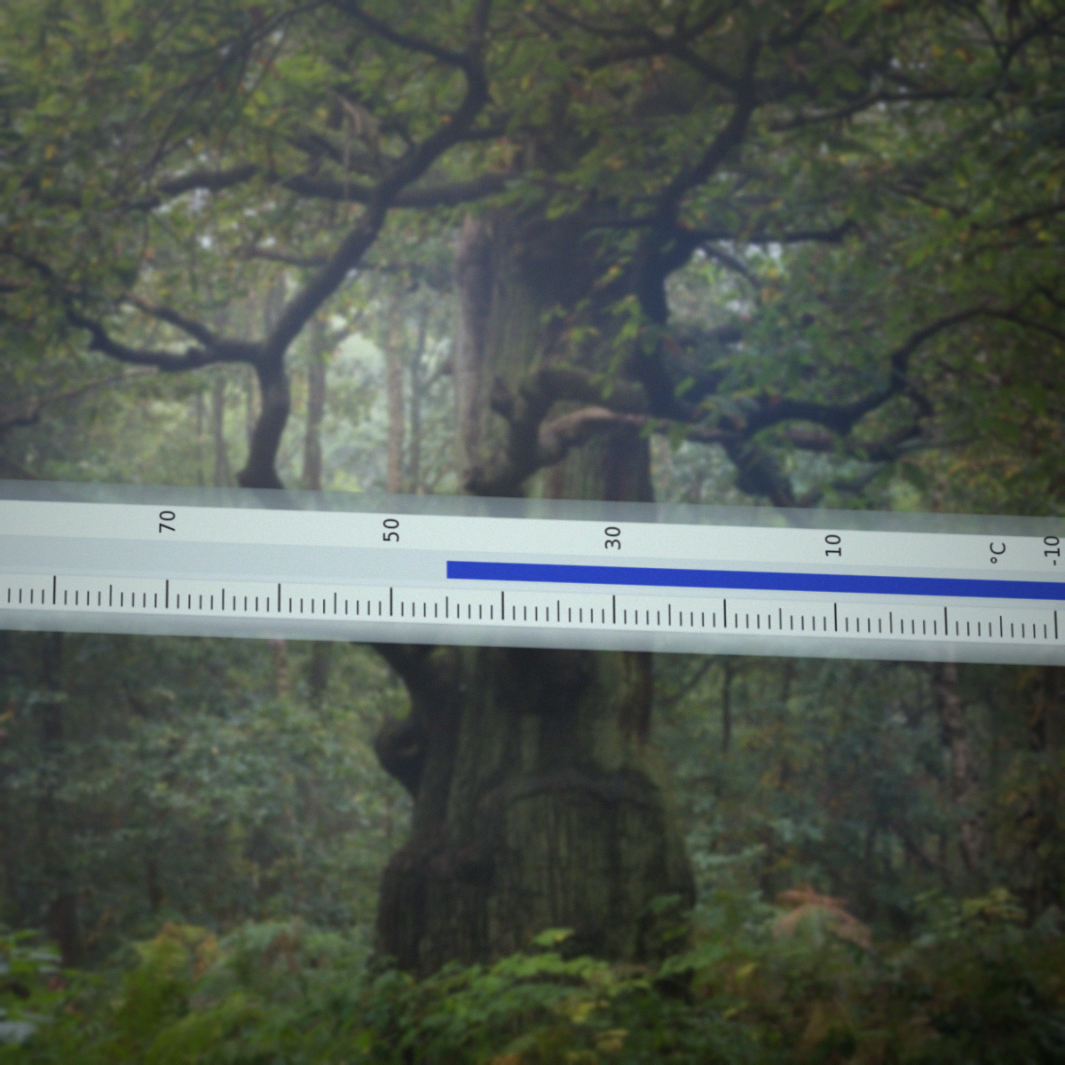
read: 45 °C
